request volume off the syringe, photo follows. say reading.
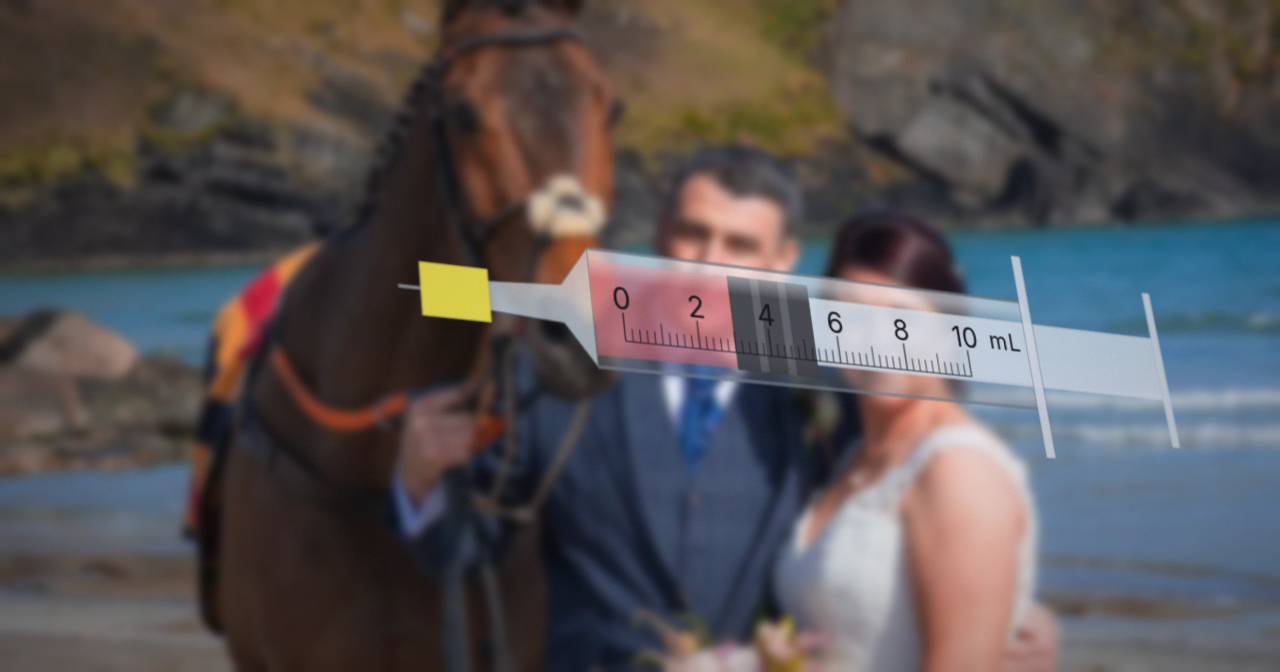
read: 3 mL
